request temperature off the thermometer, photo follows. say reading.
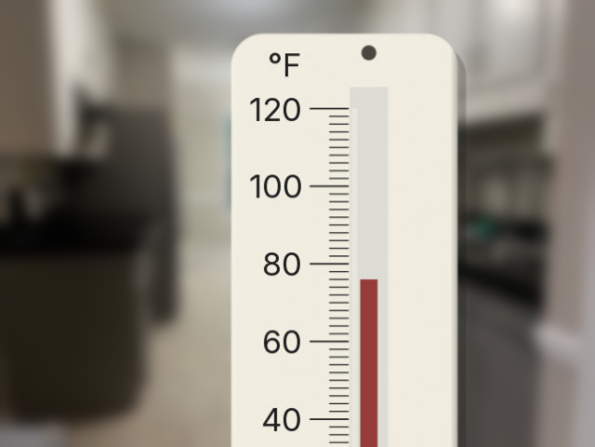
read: 76 °F
